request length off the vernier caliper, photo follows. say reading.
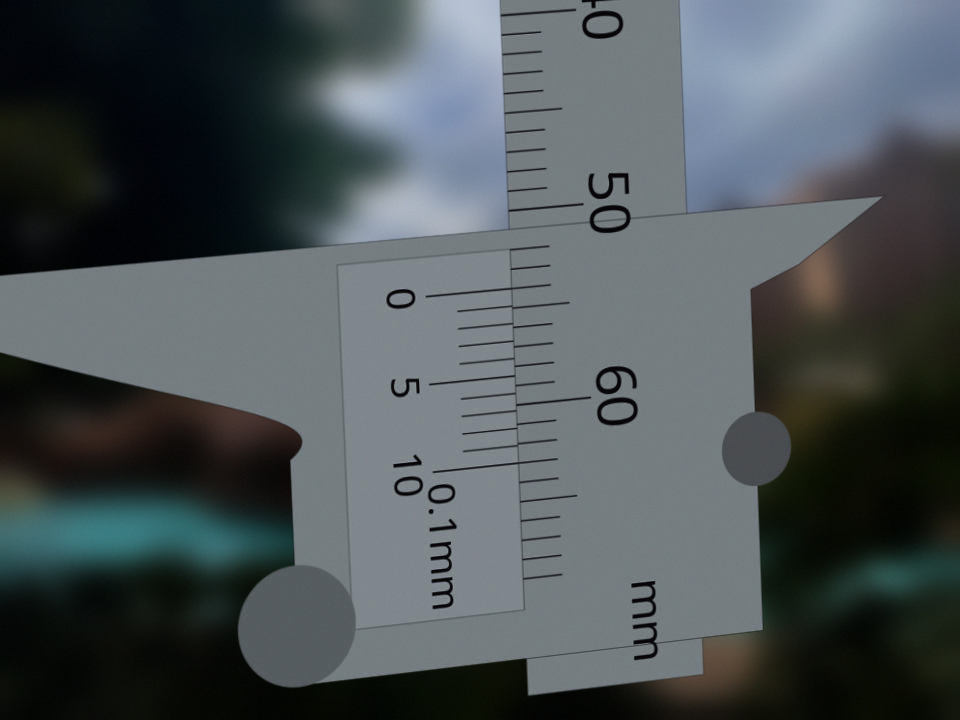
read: 54.0 mm
